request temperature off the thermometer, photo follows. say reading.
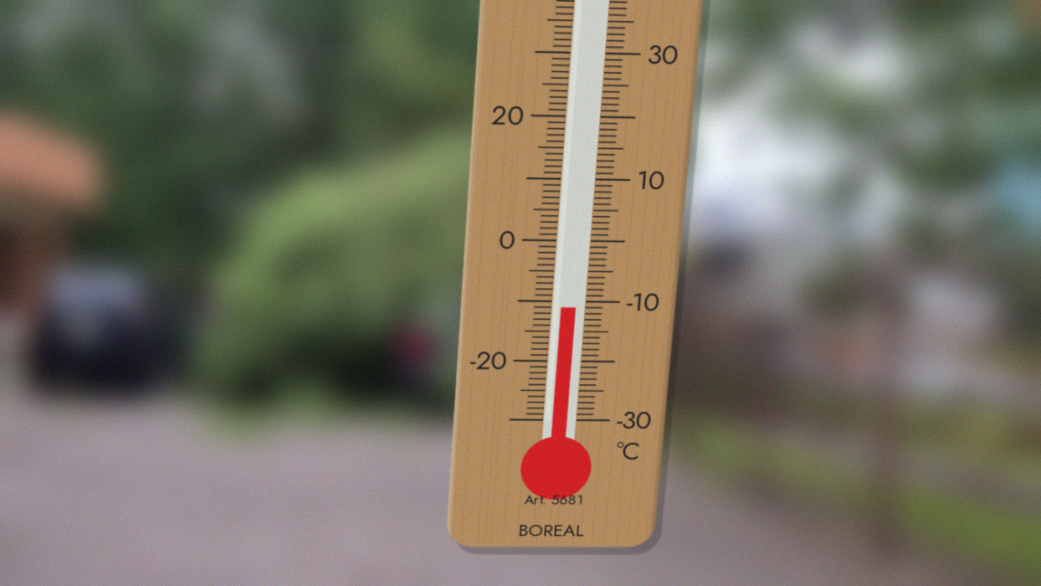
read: -11 °C
